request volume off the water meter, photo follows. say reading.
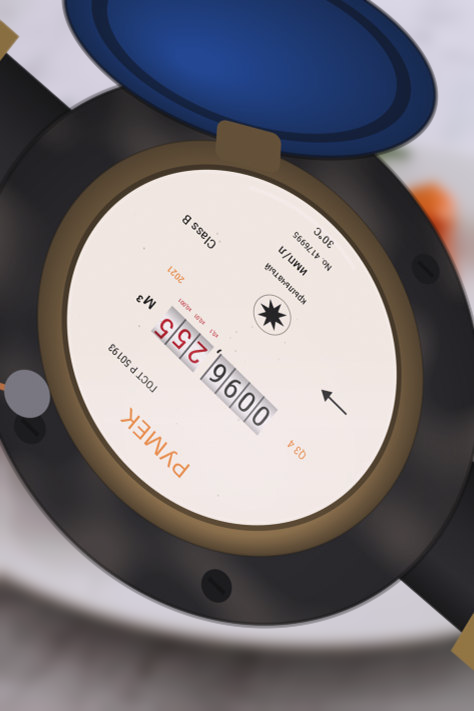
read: 96.255 m³
